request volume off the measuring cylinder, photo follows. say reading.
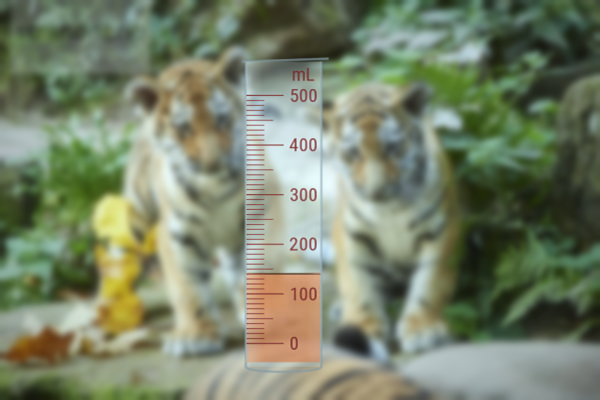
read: 140 mL
